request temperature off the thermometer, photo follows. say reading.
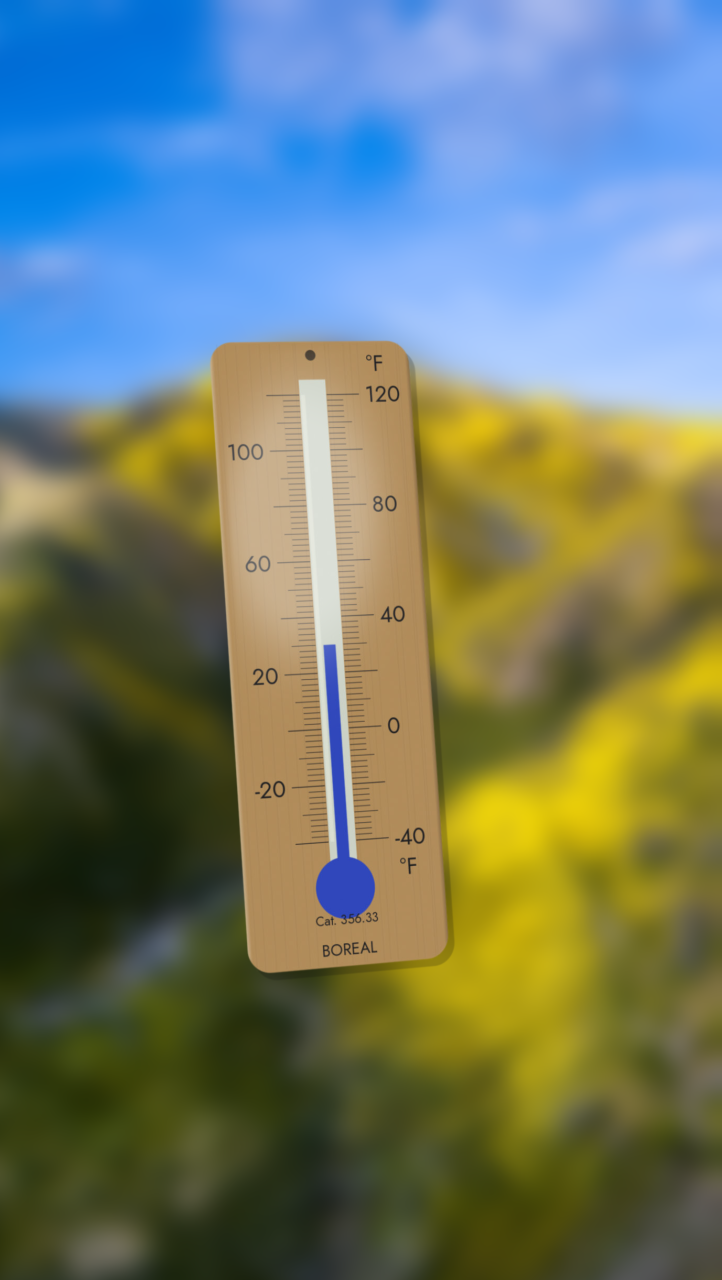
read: 30 °F
